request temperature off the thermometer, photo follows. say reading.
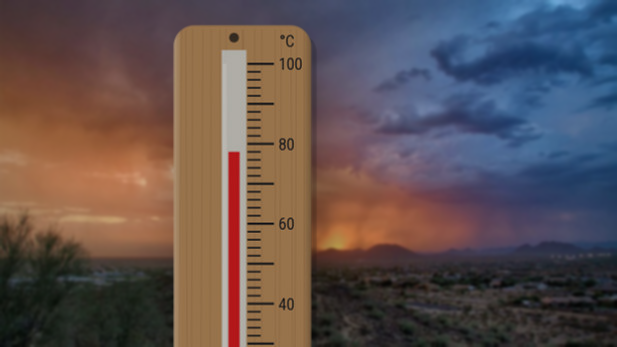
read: 78 °C
